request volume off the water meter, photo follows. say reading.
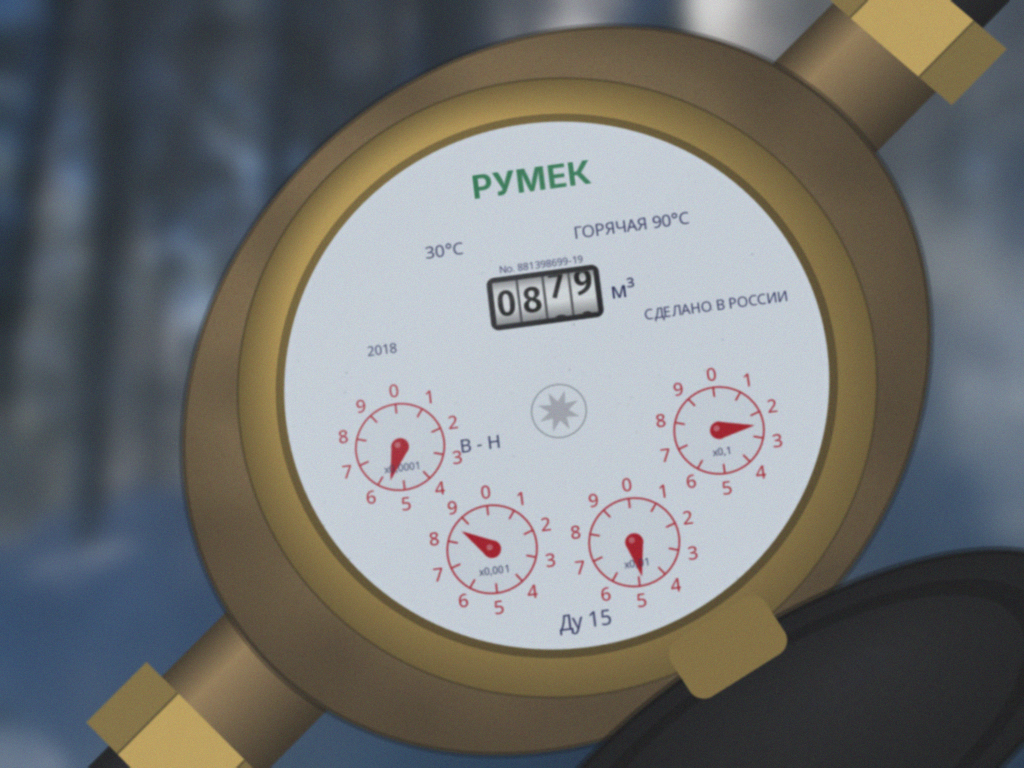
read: 879.2485 m³
